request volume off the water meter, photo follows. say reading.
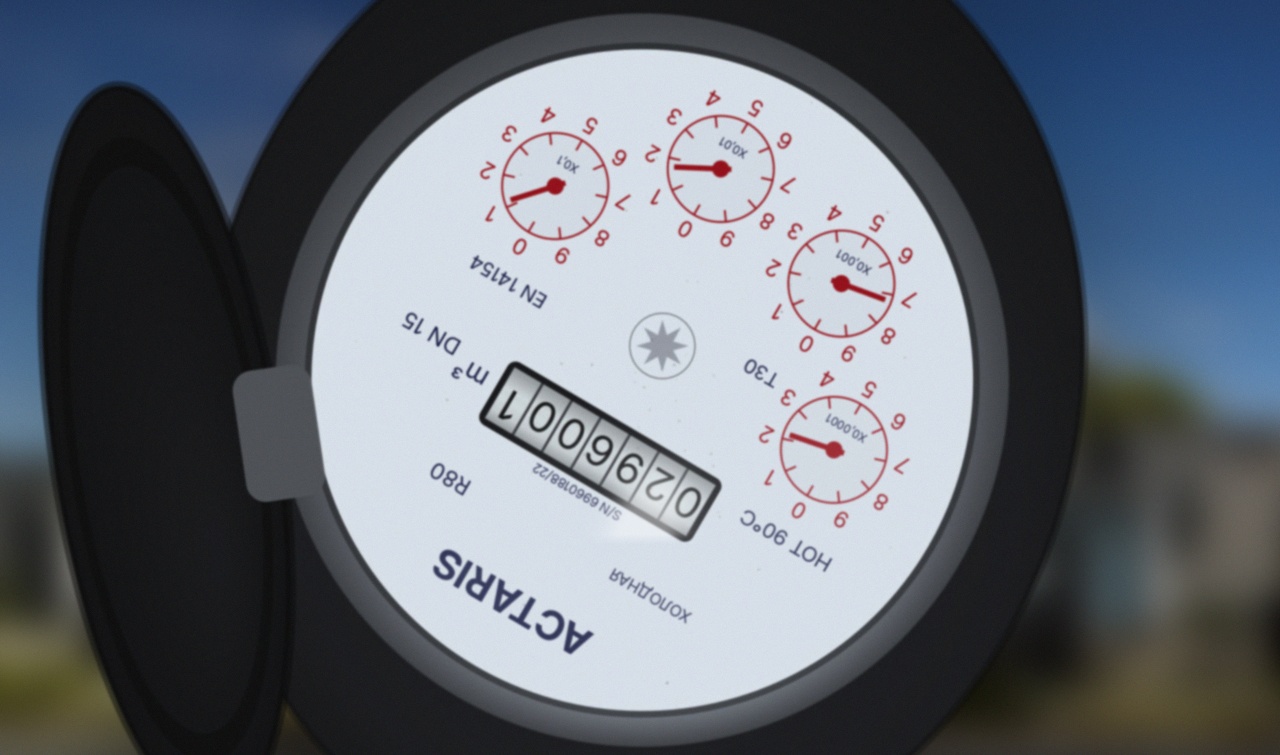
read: 296001.1172 m³
